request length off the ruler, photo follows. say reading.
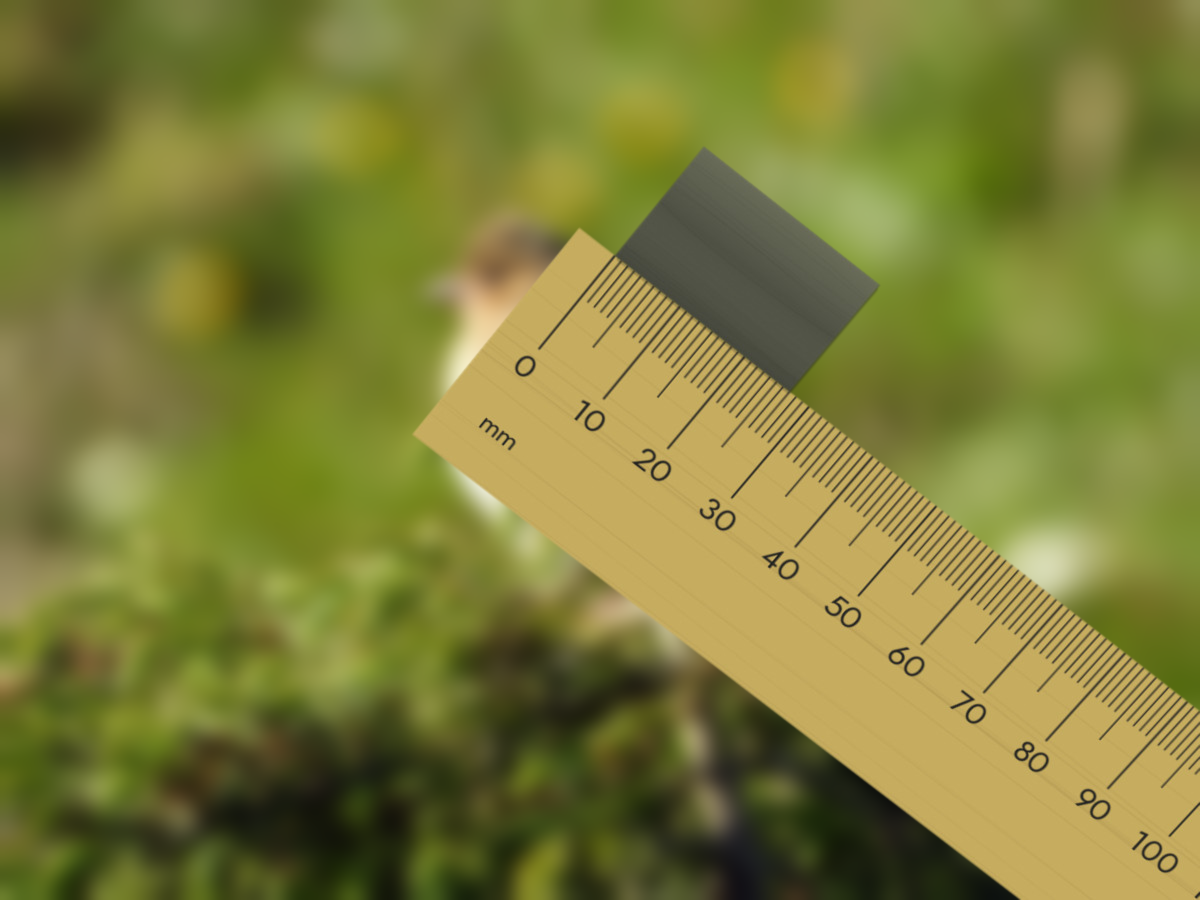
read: 27 mm
